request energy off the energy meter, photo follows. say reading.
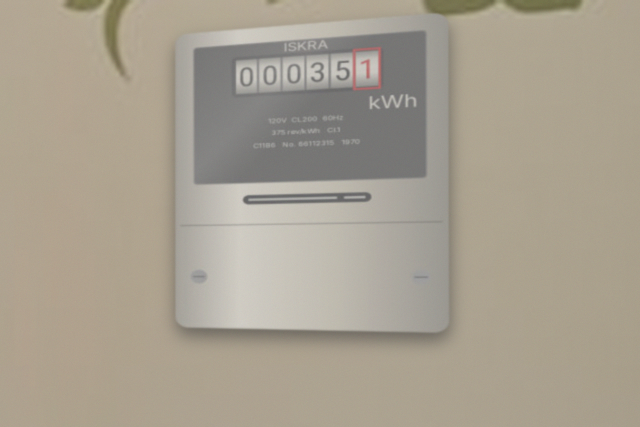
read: 35.1 kWh
